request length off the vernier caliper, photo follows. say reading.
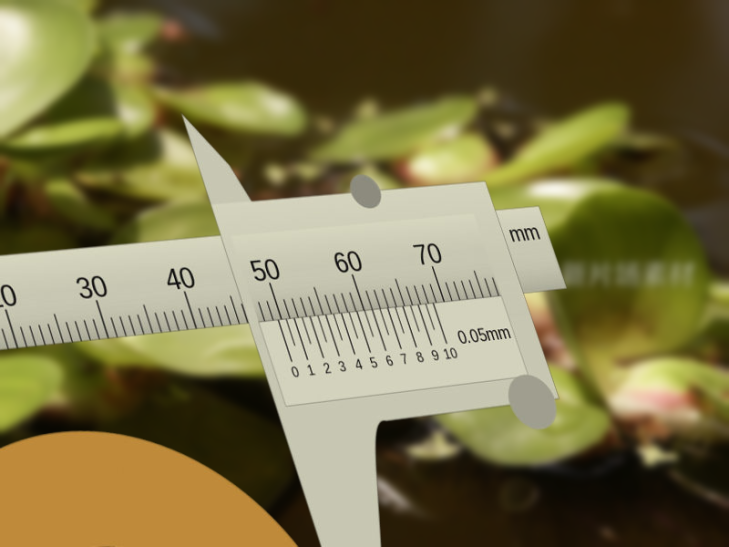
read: 49.6 mm
